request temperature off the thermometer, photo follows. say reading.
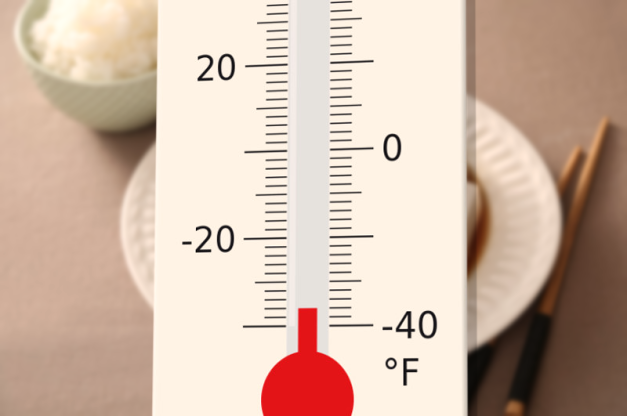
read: -36 °F
